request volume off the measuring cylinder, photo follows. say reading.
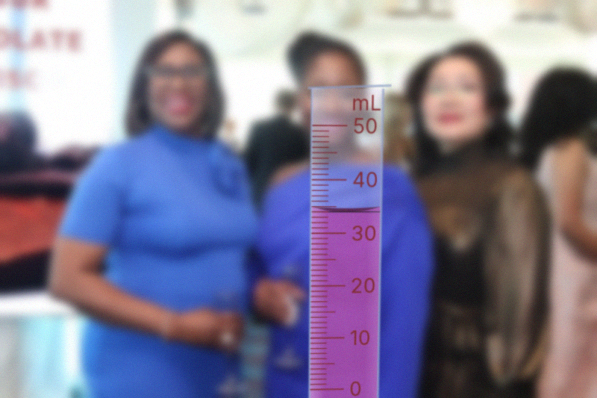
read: 34 mL
